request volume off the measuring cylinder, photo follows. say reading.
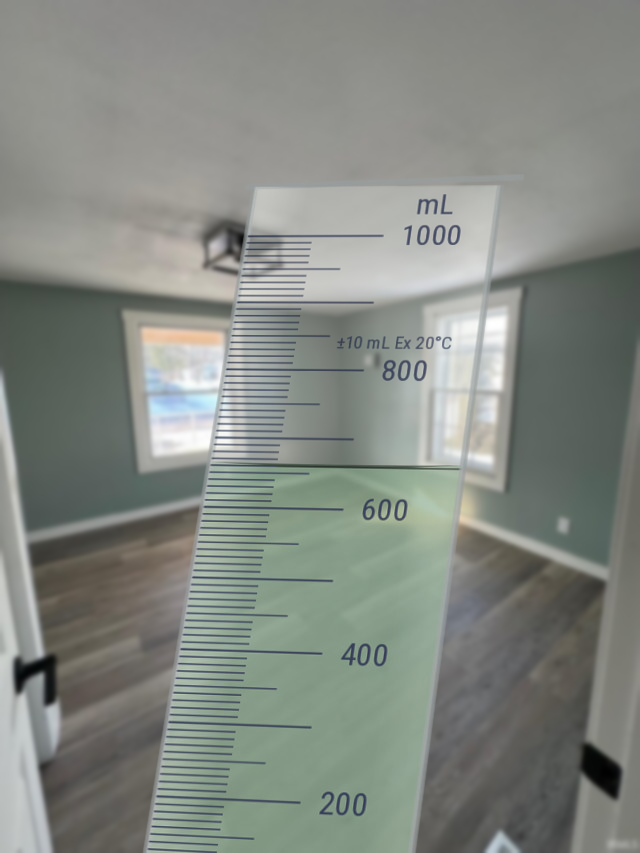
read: 660 mL
